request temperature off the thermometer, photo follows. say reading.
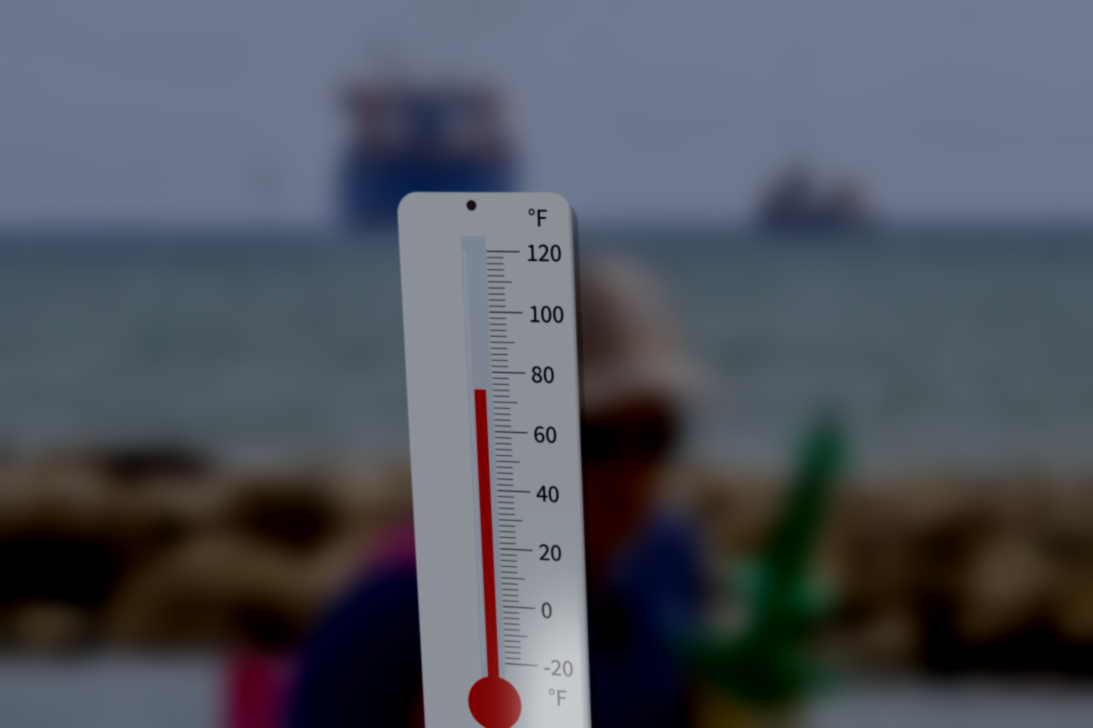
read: 74 °F
